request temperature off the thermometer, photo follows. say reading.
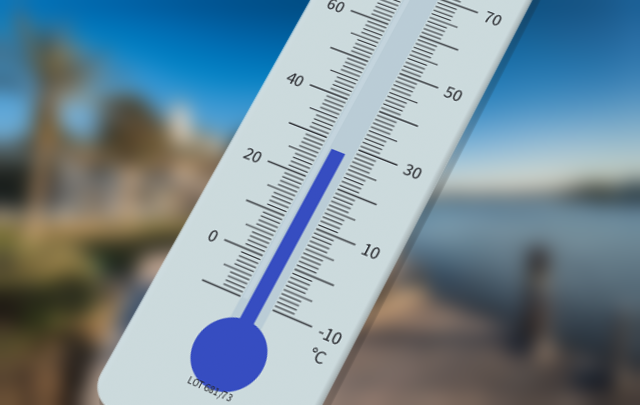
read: 28 °C
